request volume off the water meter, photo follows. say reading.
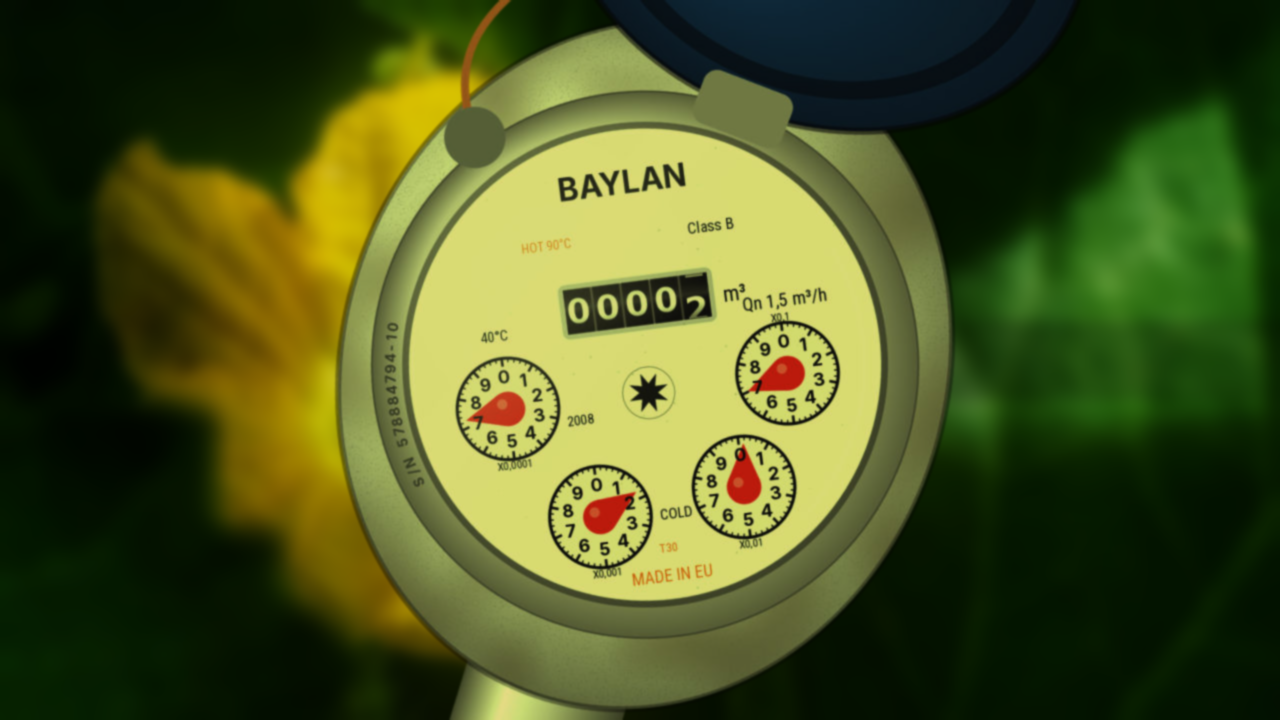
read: 1.7017 m³
